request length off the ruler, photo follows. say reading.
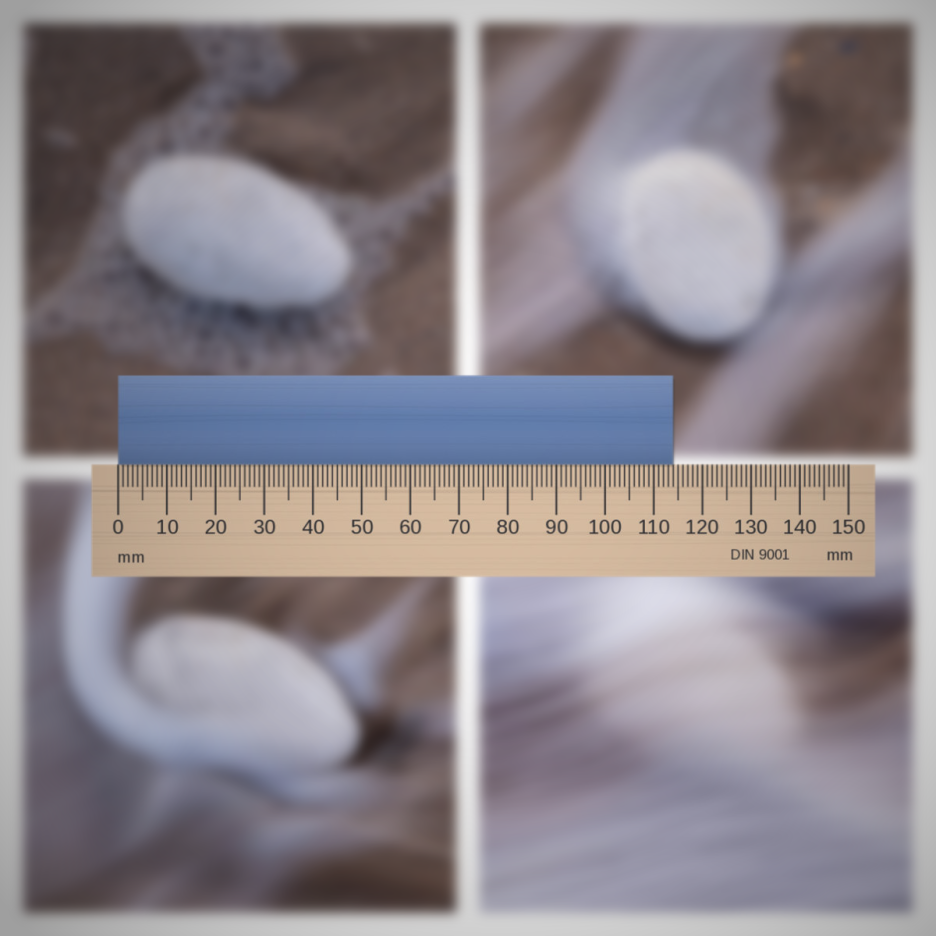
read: 114 mm
